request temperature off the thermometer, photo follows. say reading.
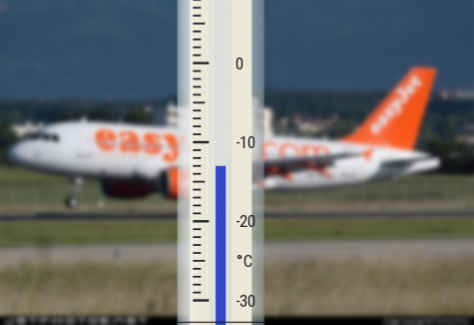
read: -13 °C
